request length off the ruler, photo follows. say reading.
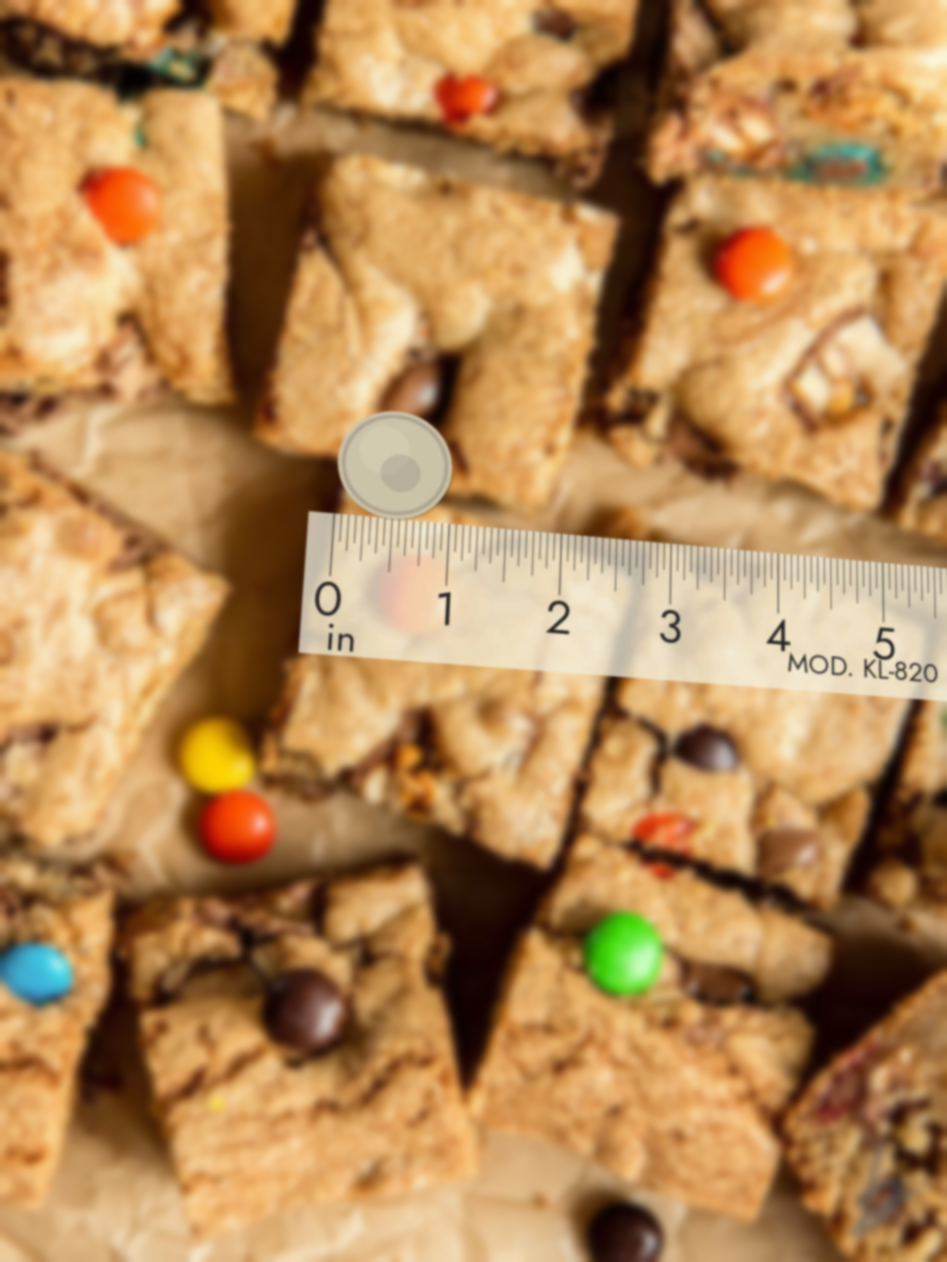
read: 1 in
